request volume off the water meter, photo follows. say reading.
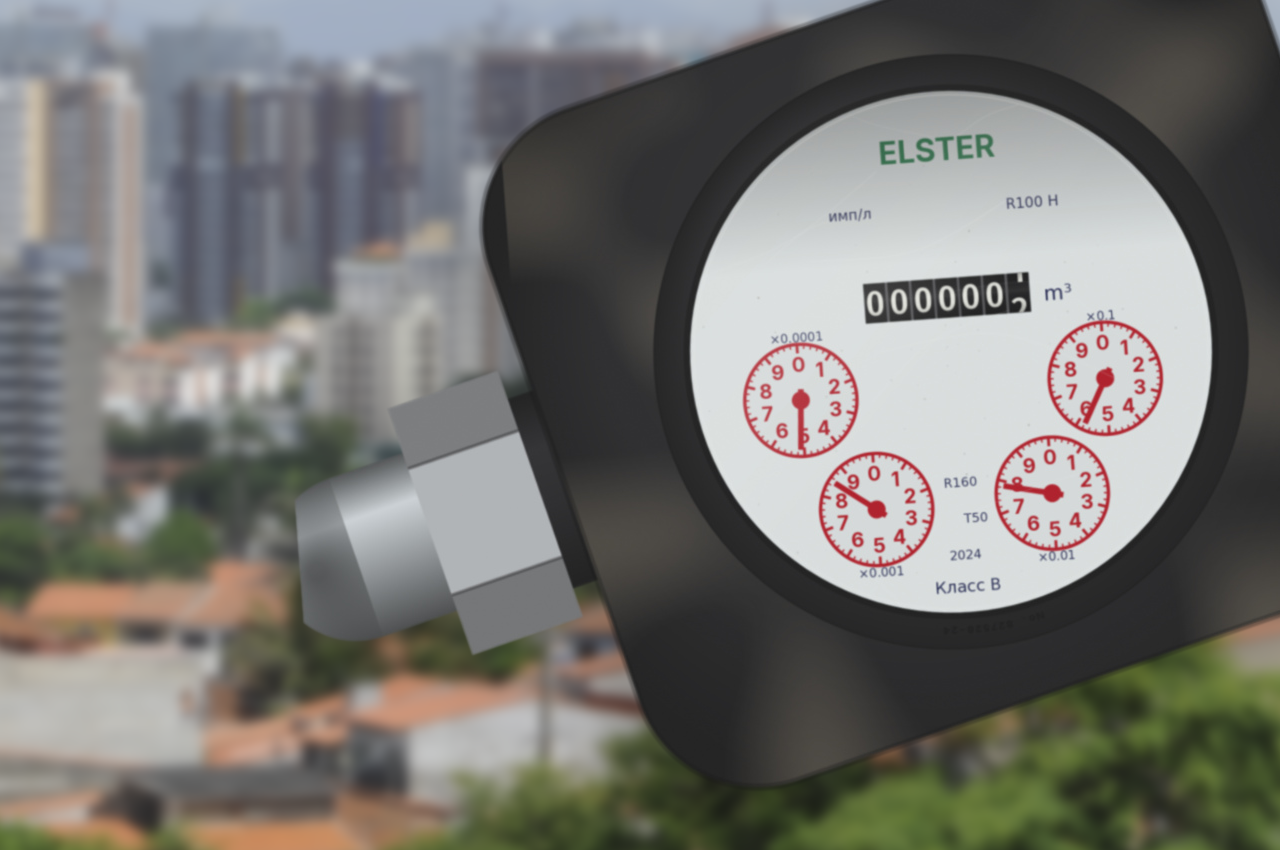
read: 1.5785 m³
